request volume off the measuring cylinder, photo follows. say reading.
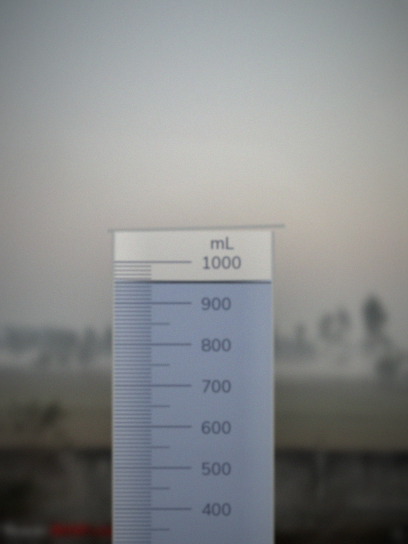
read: 950 mL
